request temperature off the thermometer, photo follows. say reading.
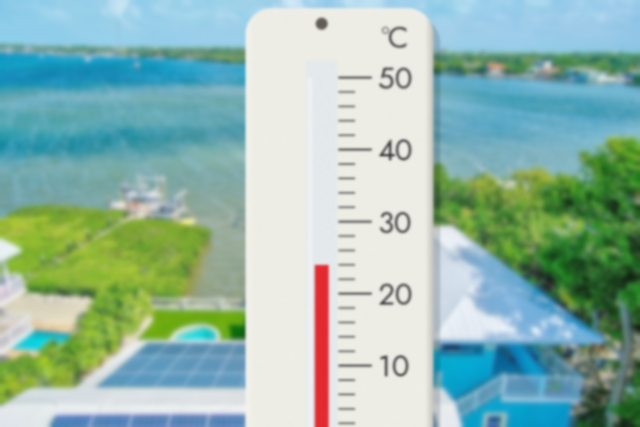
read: 24 °C
